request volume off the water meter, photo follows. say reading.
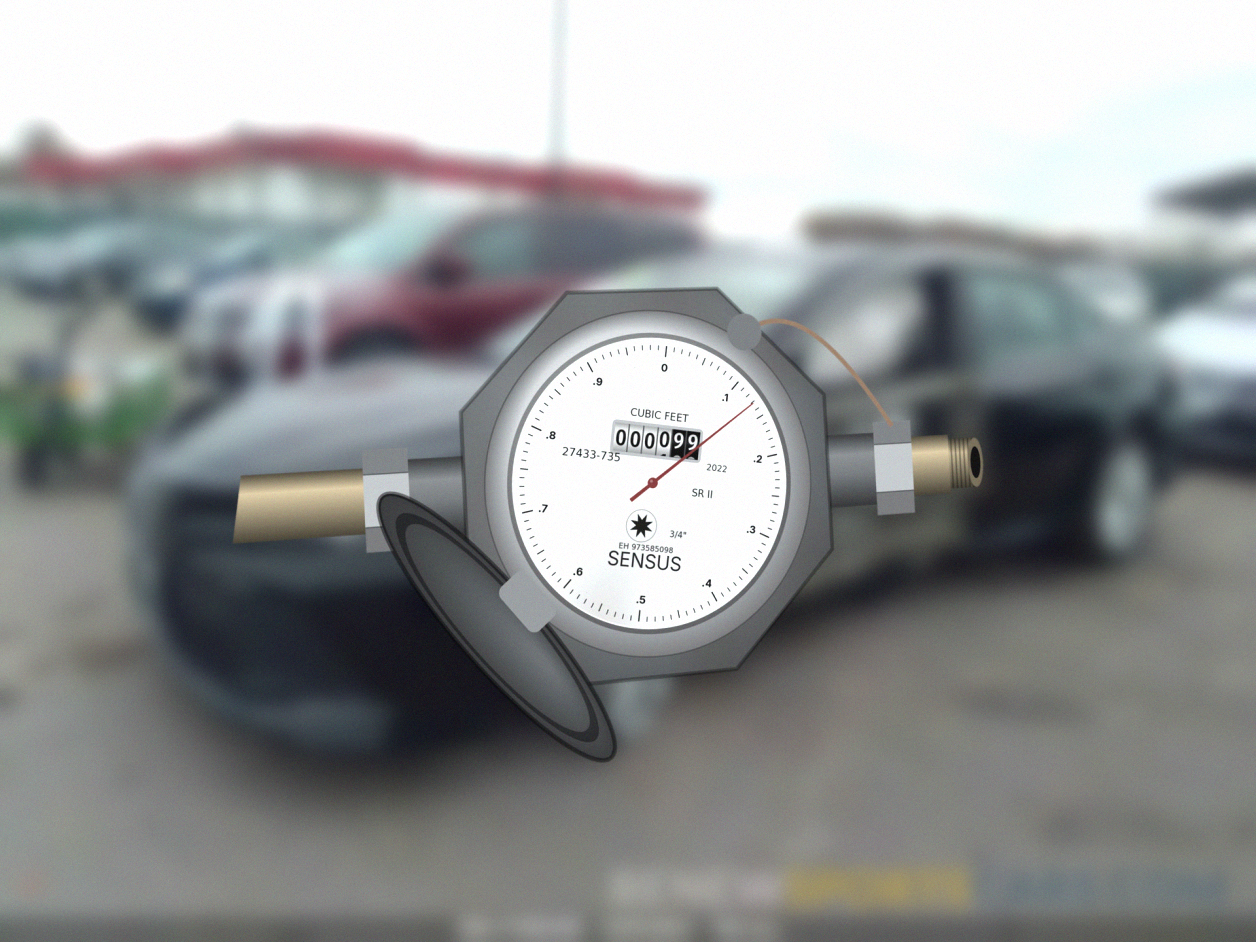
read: 99.13 ft³
